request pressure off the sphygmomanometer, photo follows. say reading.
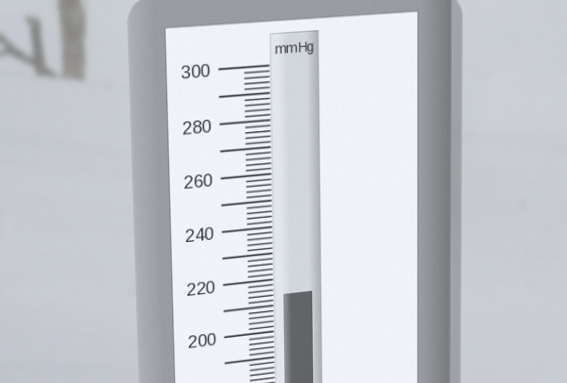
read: 214 mmHg
